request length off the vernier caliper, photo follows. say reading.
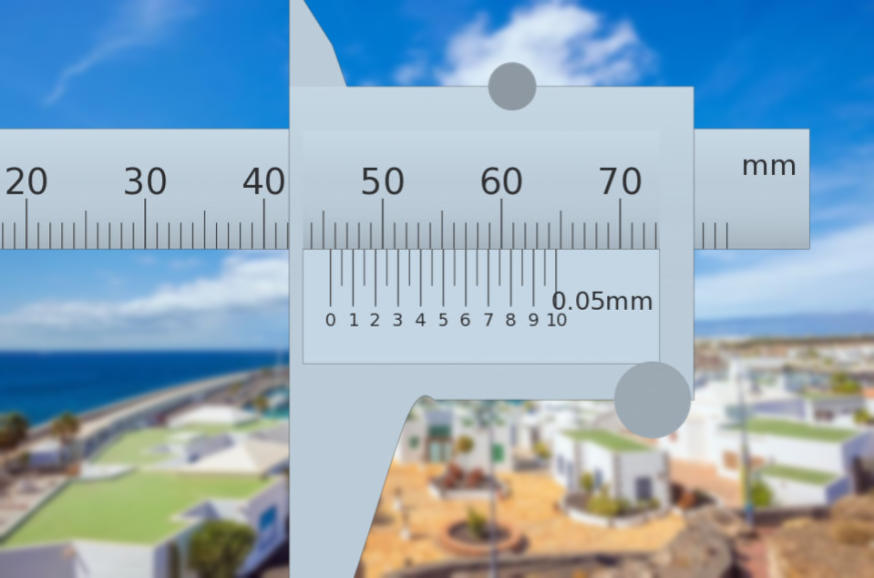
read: 45.6 mm
